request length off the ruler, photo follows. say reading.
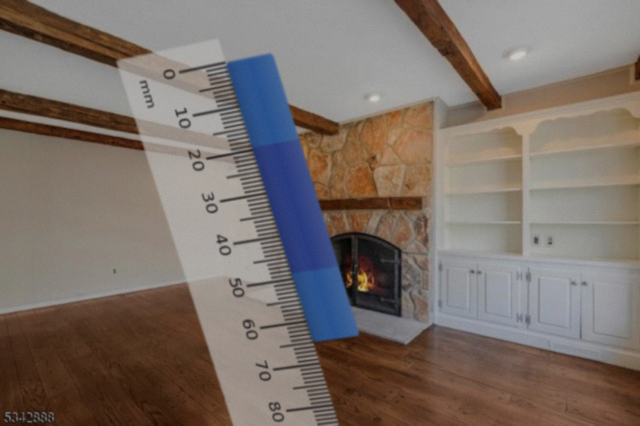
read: 65 mm
